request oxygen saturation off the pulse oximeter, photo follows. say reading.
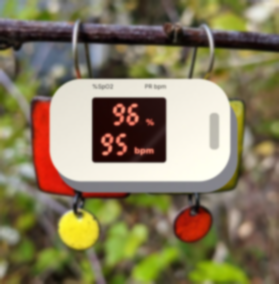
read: 96 %
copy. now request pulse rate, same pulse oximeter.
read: 95 bpm
